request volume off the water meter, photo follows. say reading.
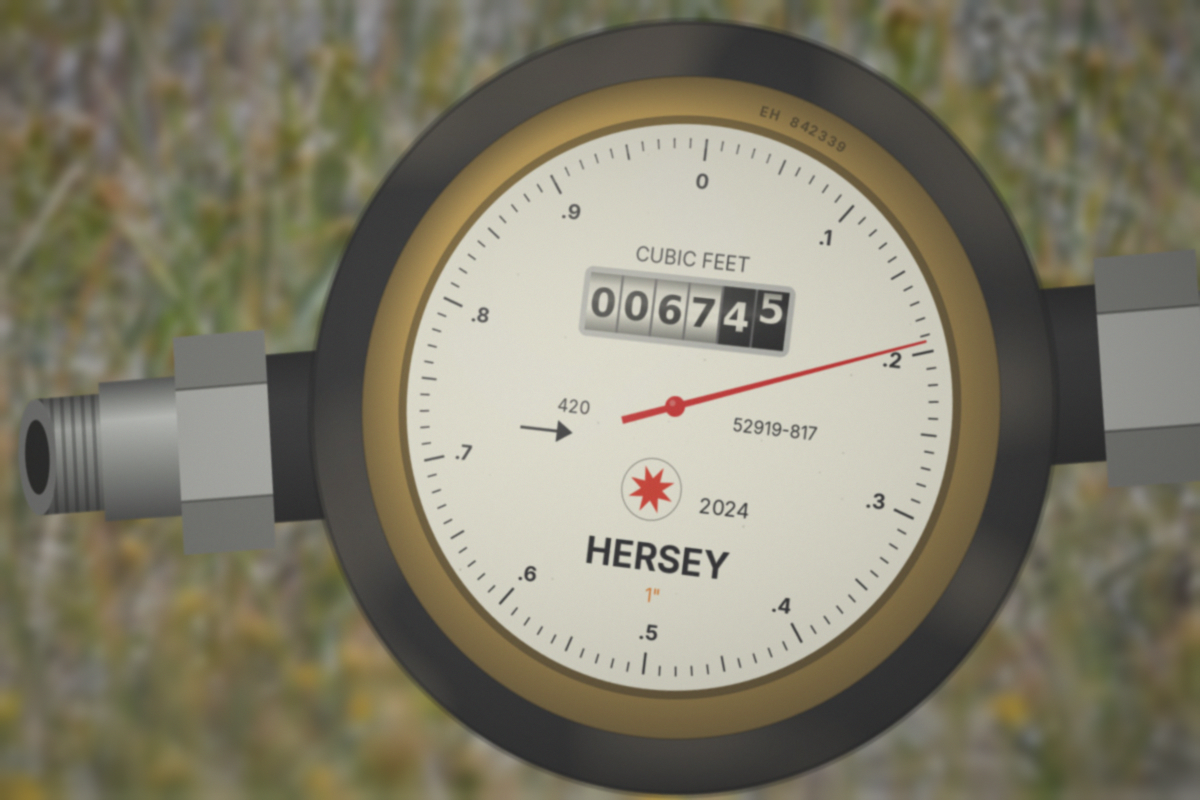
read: 6745.19 ft³
